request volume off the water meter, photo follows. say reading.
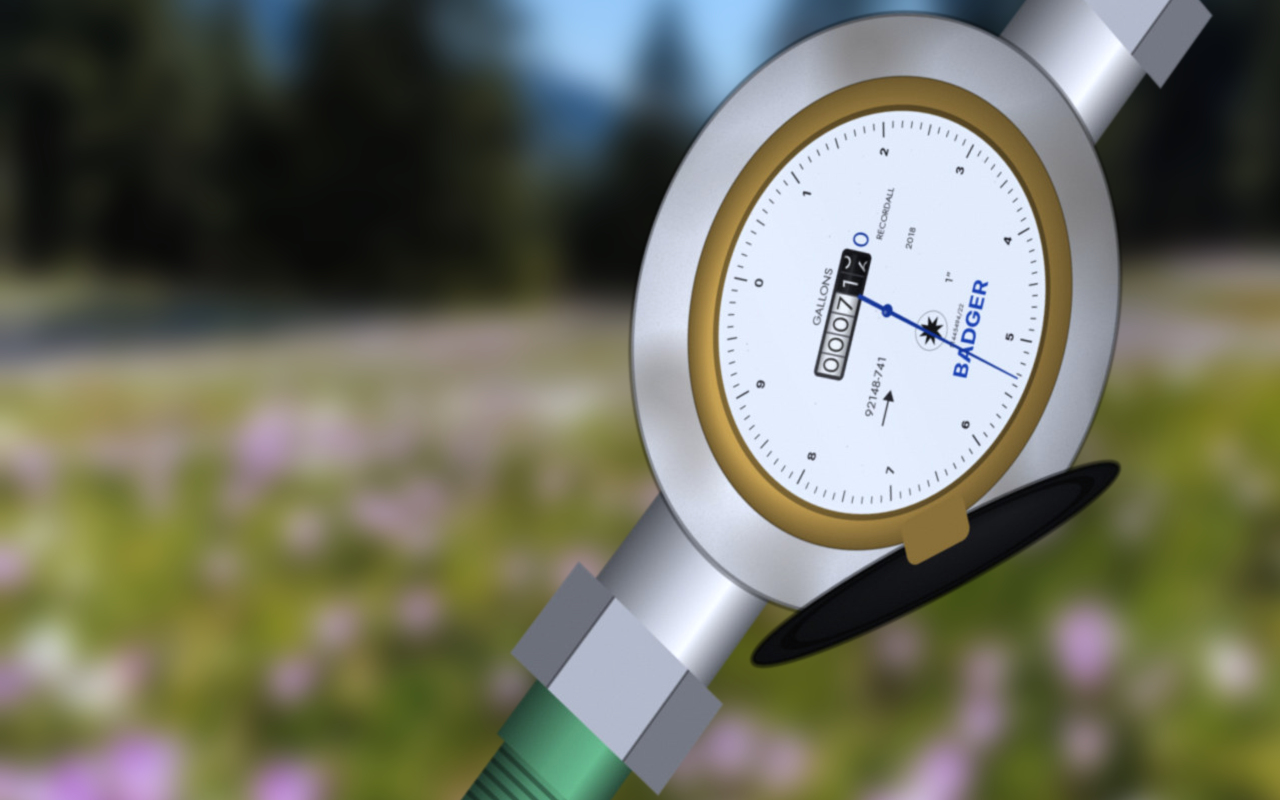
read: 7155.3 gal
